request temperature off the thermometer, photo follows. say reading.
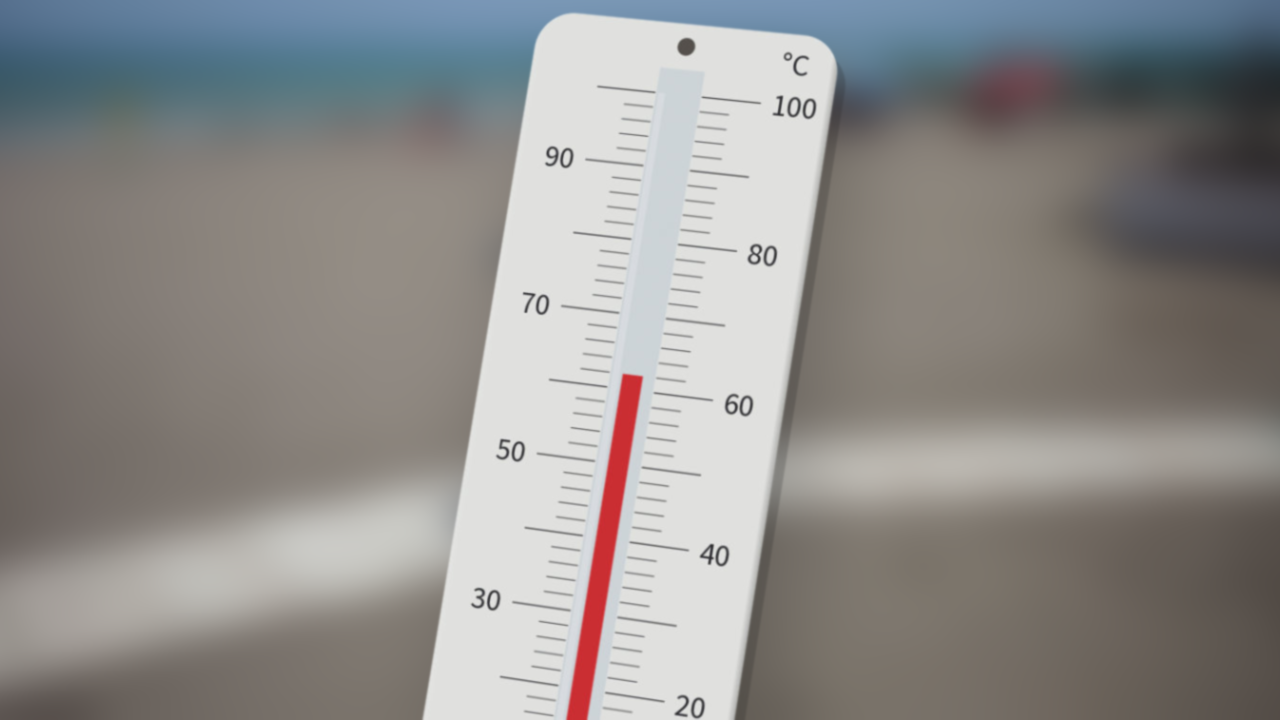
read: 62 °C
